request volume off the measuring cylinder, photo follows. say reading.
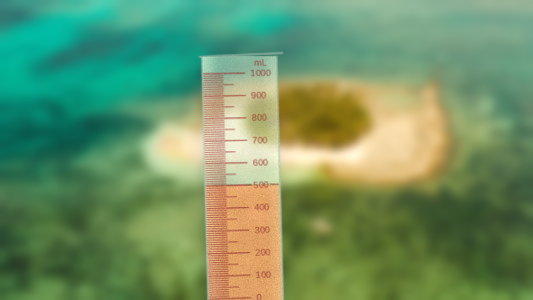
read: 500 mL
